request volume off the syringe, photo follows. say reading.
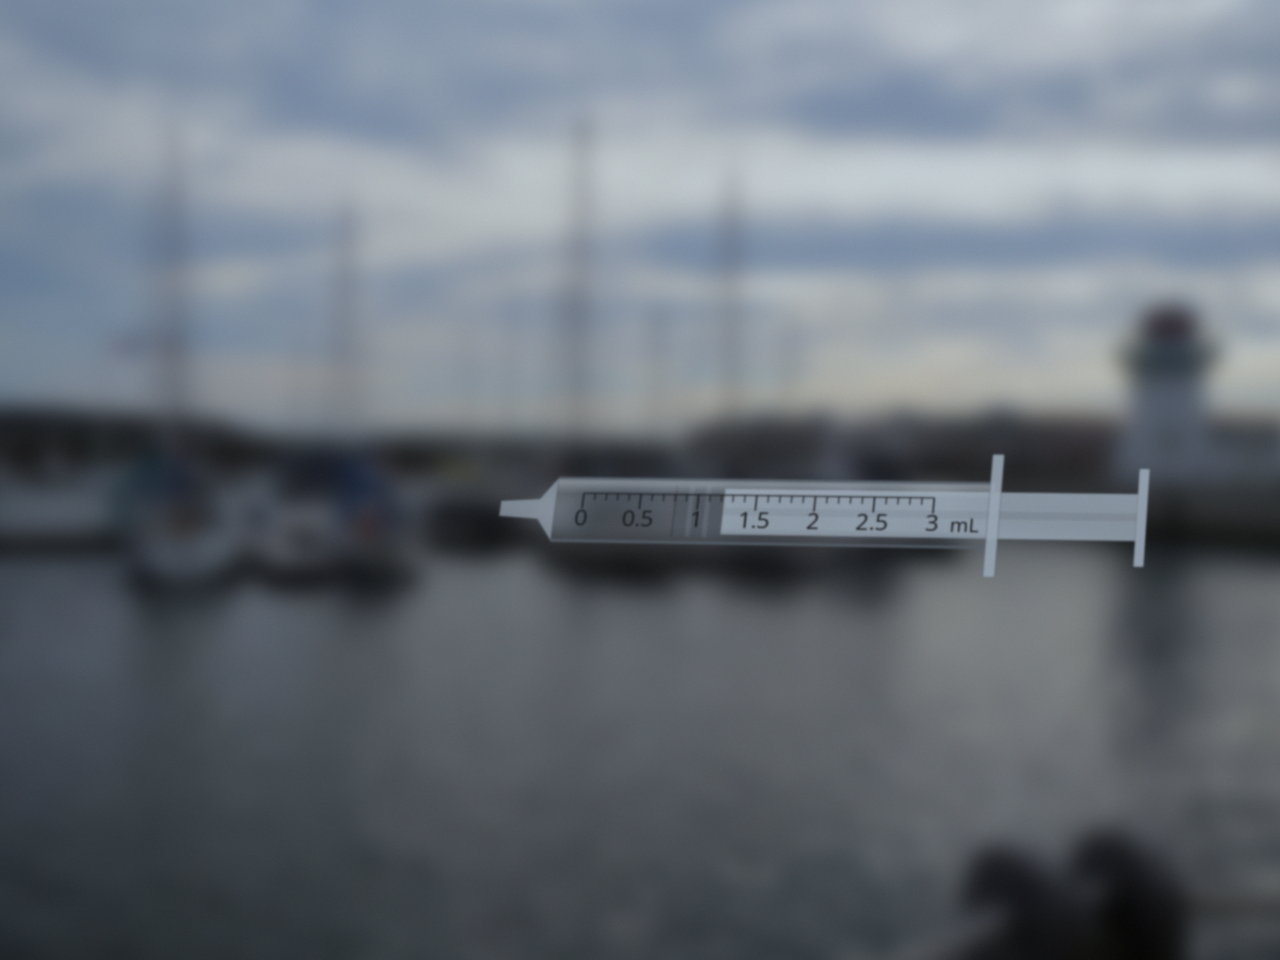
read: 0.8 mL
